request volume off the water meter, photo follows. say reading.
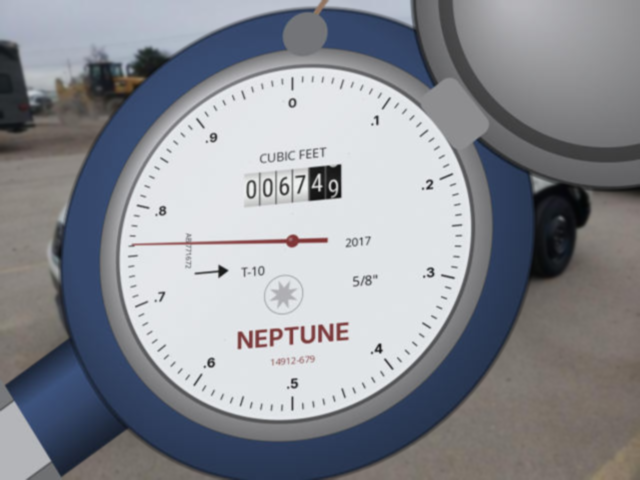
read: 6748.76 ft³
